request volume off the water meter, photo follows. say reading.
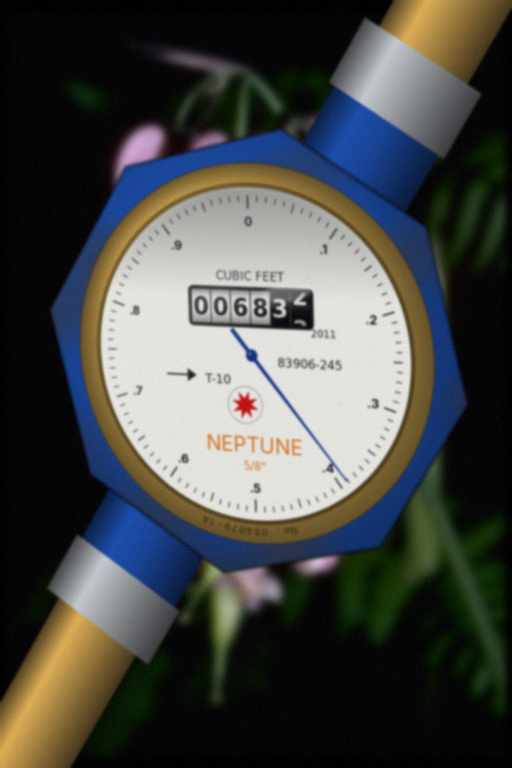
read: 6832.39 ft³
